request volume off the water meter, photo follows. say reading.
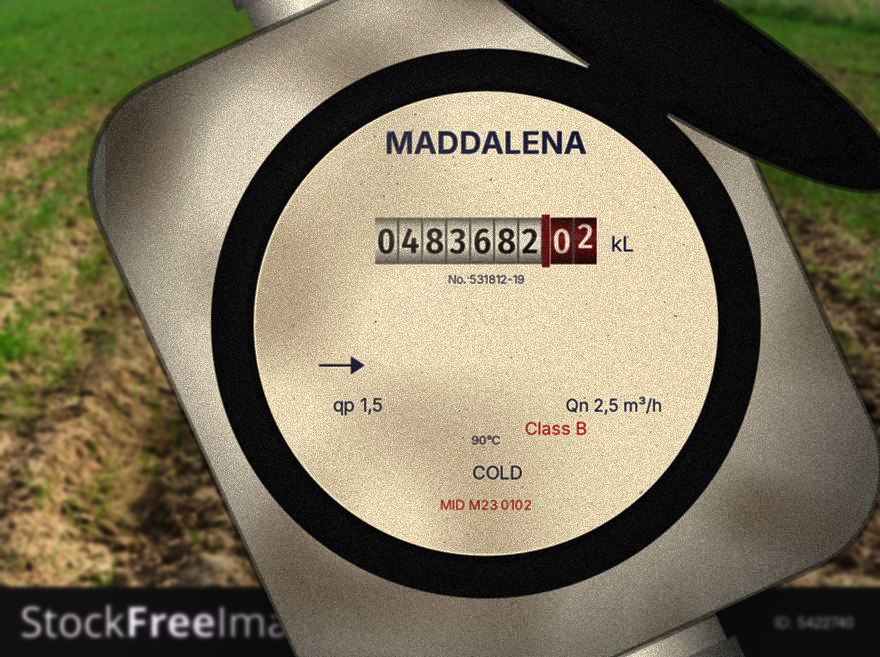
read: 483682.02 kL
